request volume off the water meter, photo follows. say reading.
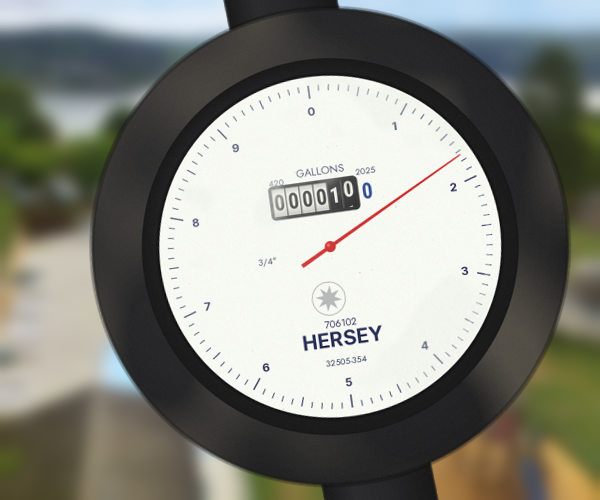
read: 101.7 gal
